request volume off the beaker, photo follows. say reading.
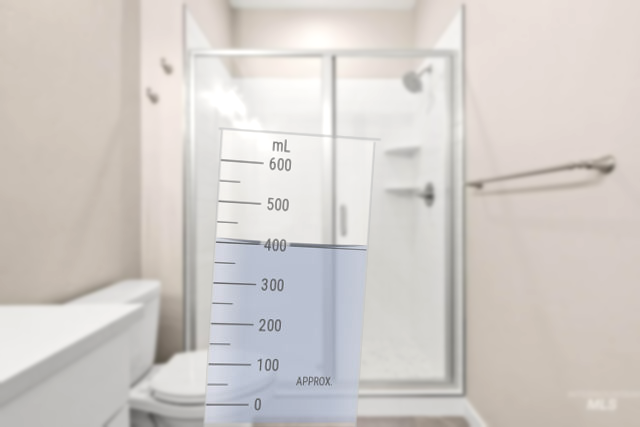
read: 400 mL
